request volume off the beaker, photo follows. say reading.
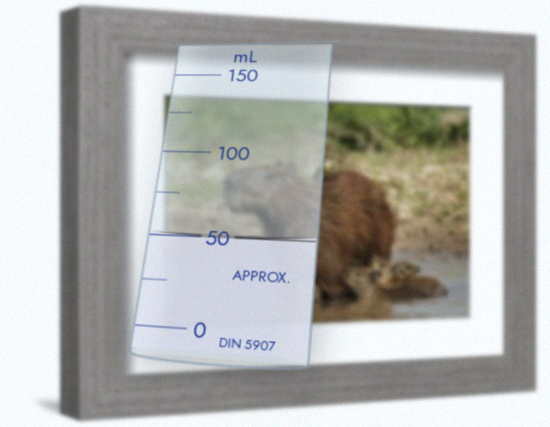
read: 50 mL
